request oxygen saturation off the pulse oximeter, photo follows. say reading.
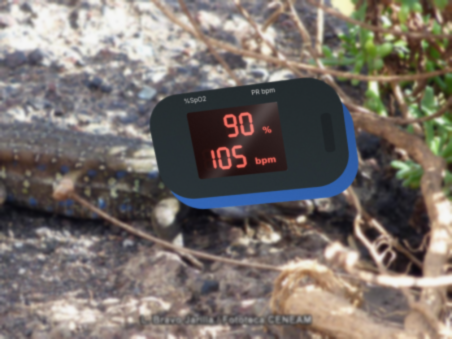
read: 90 %
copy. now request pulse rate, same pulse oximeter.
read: 105 bpm
